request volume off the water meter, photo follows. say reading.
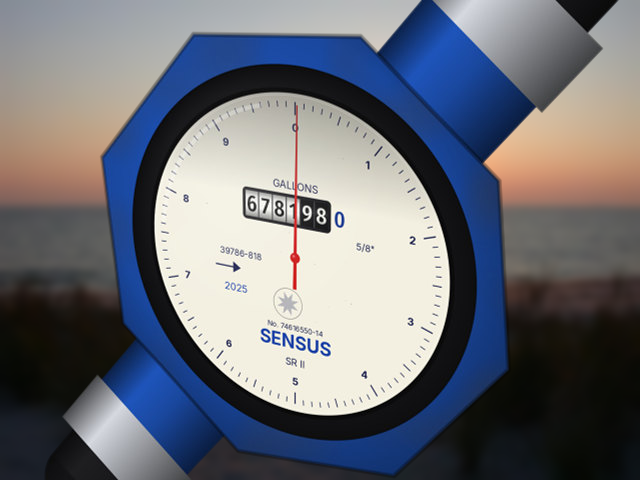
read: 6781980.0 gal
